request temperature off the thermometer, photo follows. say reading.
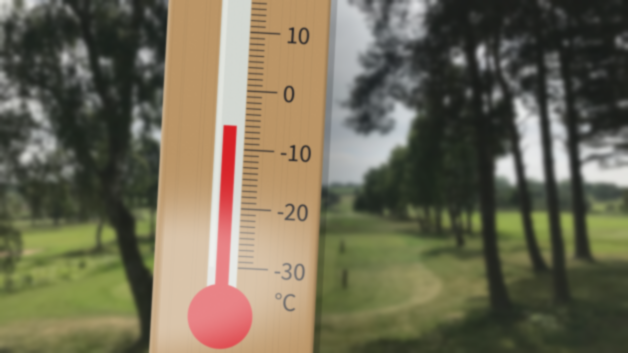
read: -6 °C
